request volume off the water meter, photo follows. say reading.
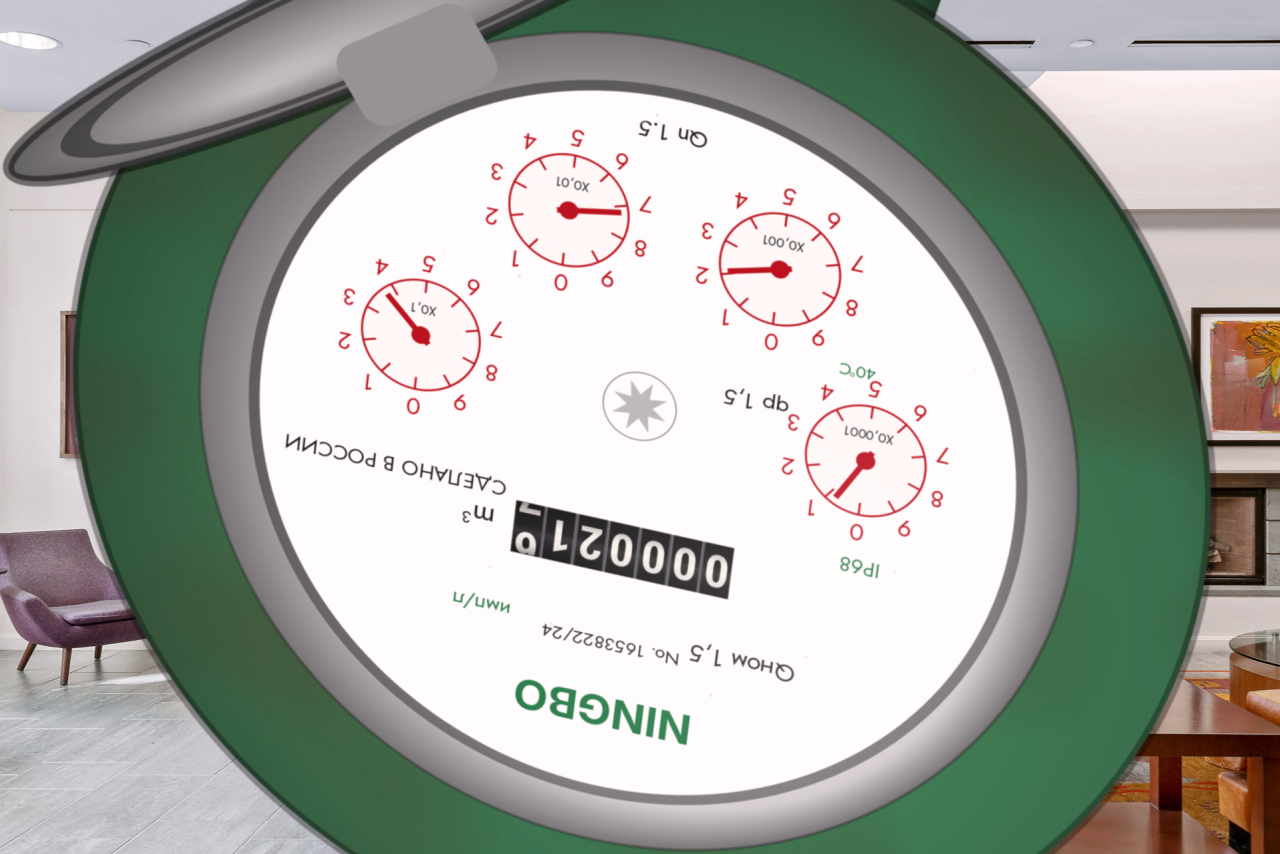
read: 216.3720 m³
